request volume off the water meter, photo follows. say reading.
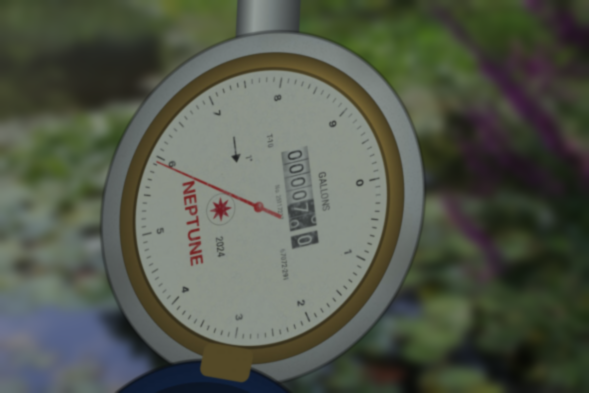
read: 785.9 gal
